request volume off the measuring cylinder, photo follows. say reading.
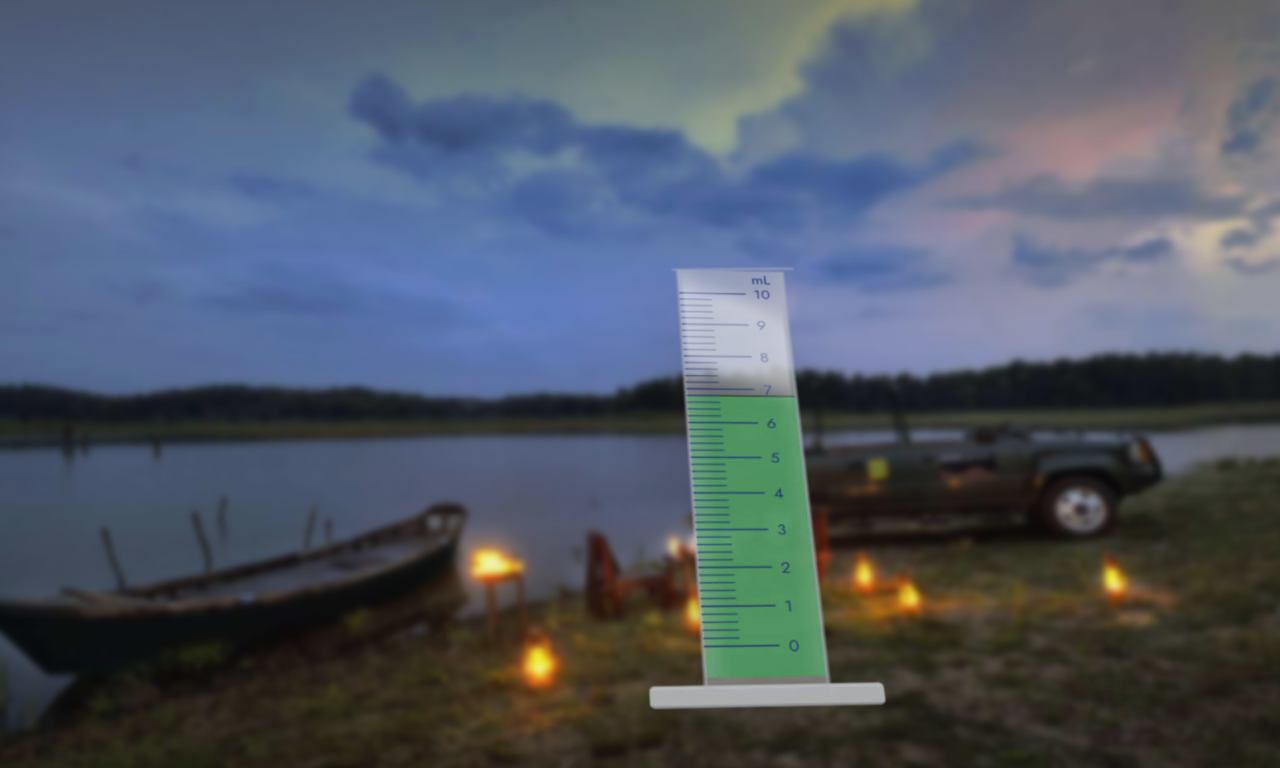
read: 6.8 mL
